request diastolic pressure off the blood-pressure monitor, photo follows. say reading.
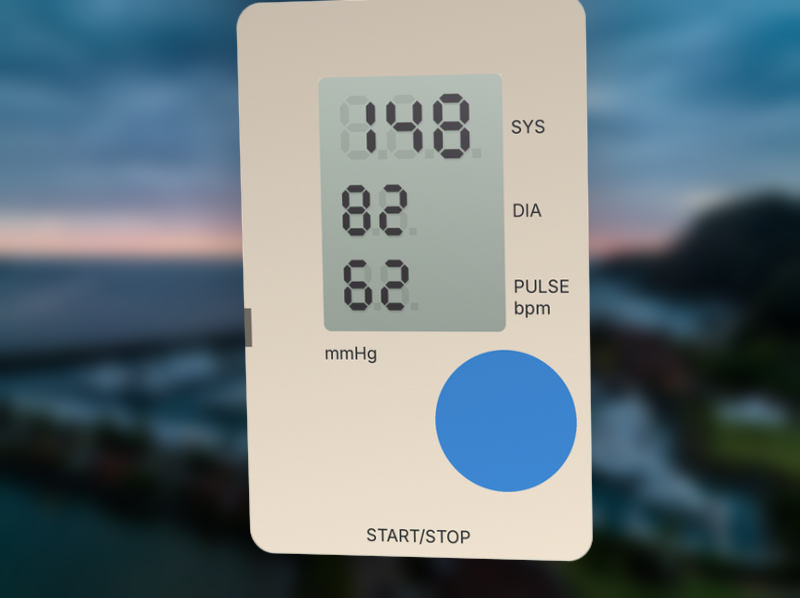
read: 82 mmHg
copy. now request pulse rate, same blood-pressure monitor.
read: 62 bpm
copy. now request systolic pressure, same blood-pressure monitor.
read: 148 mmHg
